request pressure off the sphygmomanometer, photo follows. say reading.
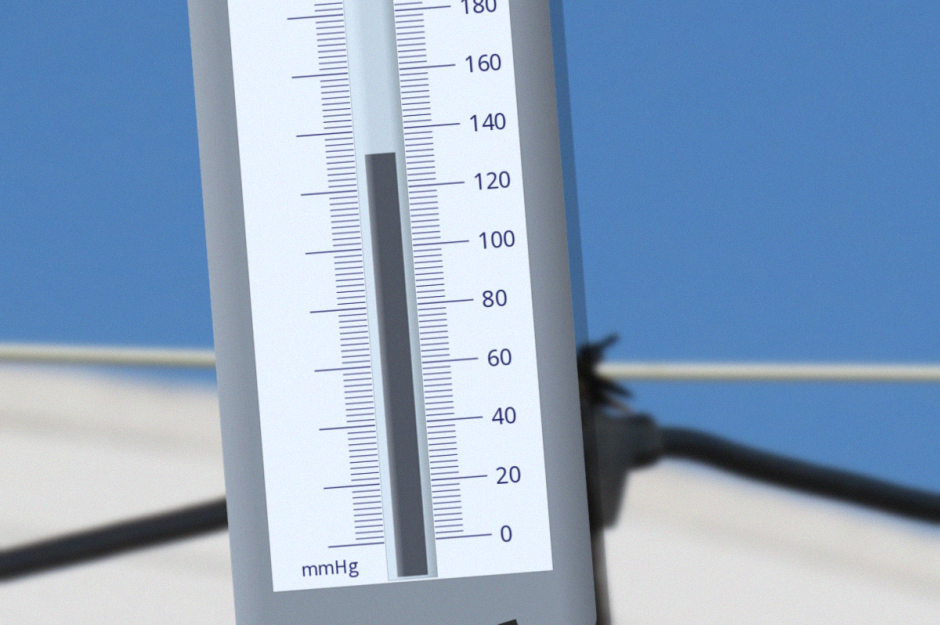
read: 132 mmHg
